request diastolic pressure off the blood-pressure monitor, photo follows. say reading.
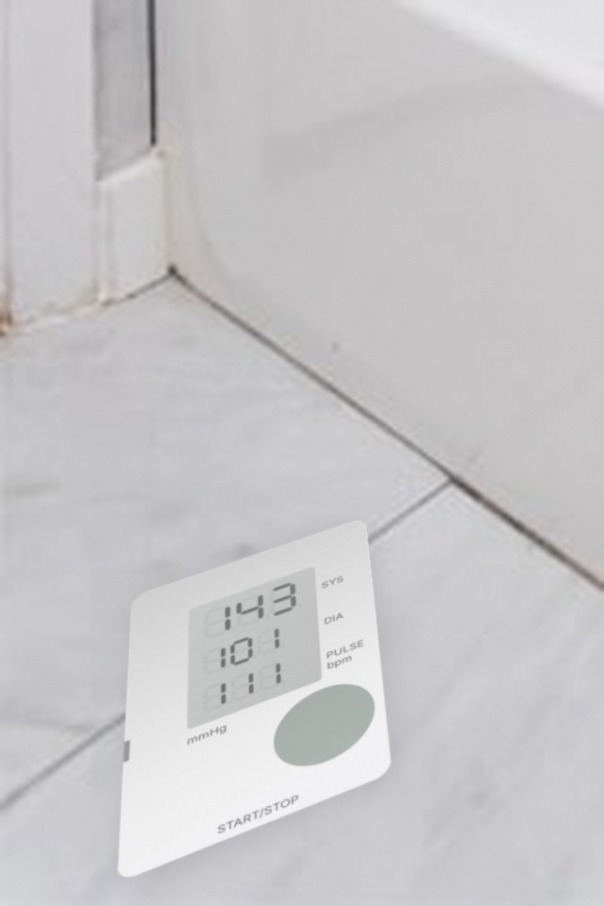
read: 101 mmHg
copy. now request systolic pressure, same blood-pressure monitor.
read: 143 mmHg
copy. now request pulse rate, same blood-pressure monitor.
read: 111 bpm
